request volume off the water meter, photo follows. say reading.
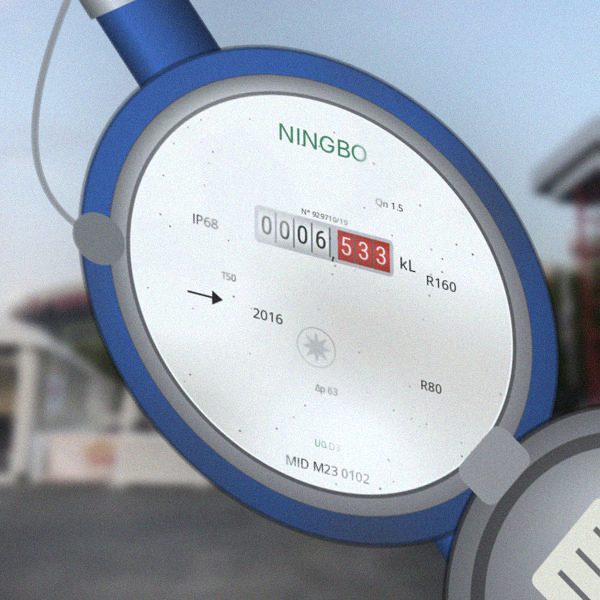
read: 6.533 kL
